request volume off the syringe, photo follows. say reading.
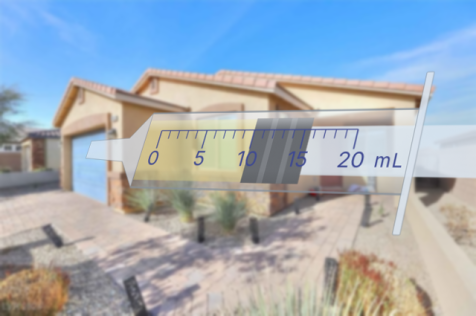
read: 10 mL
